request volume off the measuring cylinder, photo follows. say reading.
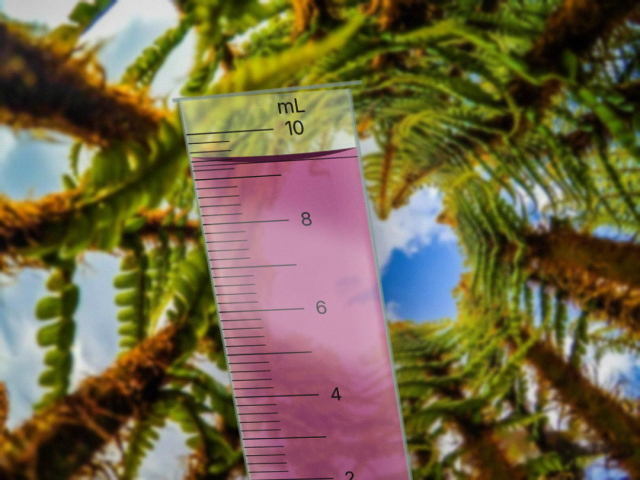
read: 9.3 mL
